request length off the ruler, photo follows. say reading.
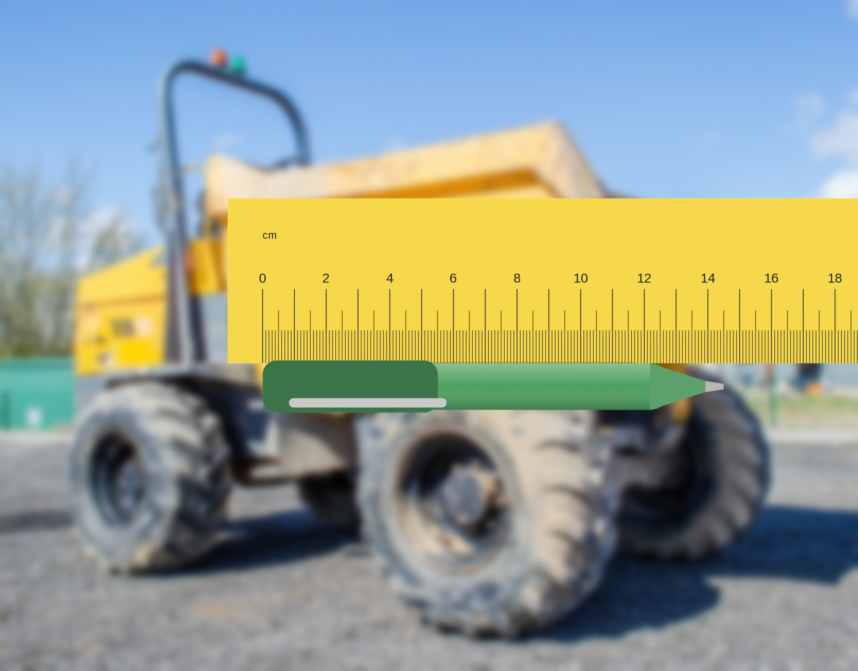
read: 14.5 cm
